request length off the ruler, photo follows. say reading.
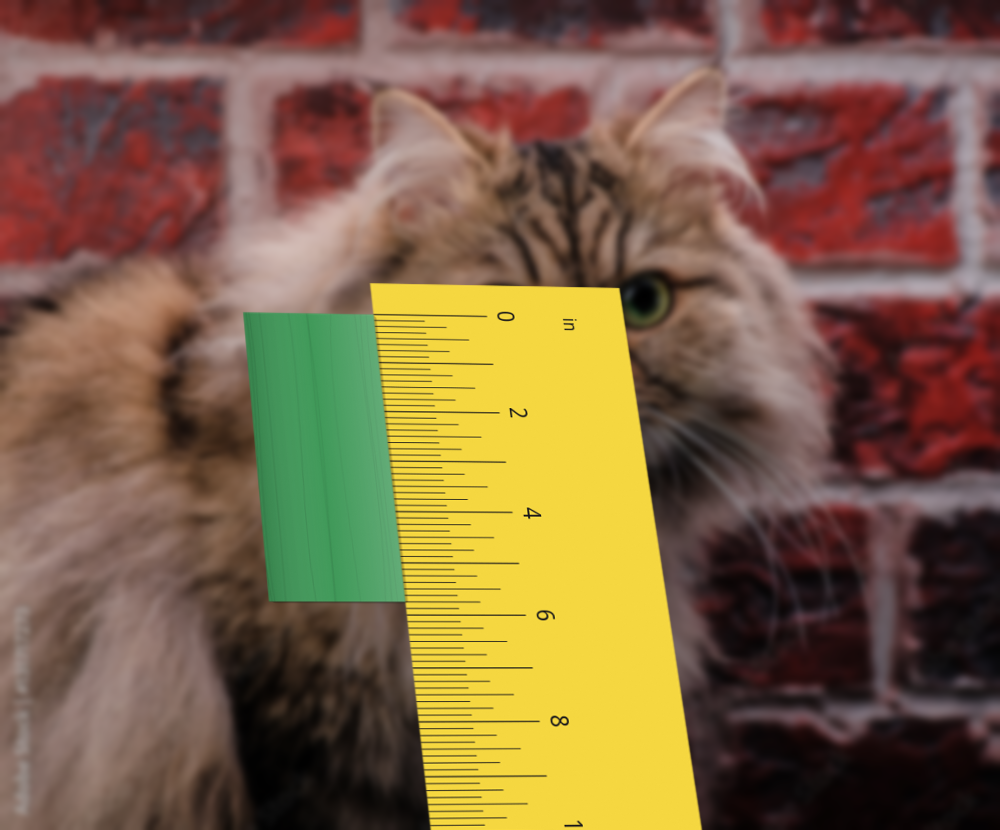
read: 5.75 in
